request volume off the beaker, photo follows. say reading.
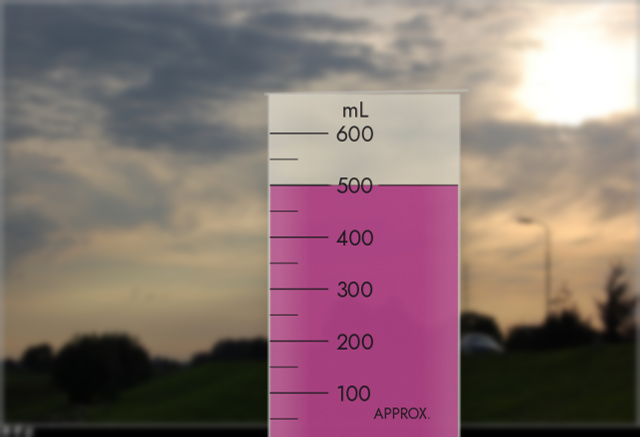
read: 500 mL
